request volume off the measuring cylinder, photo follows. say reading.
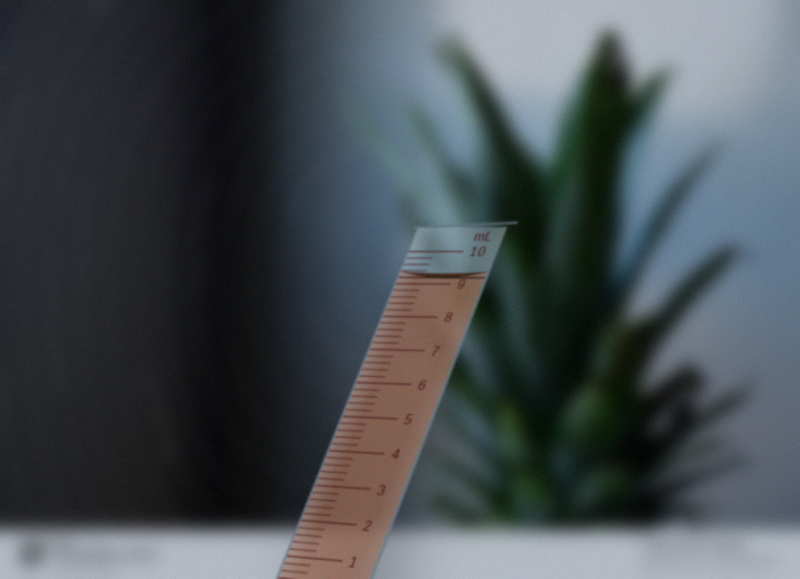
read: 9.2 mL
